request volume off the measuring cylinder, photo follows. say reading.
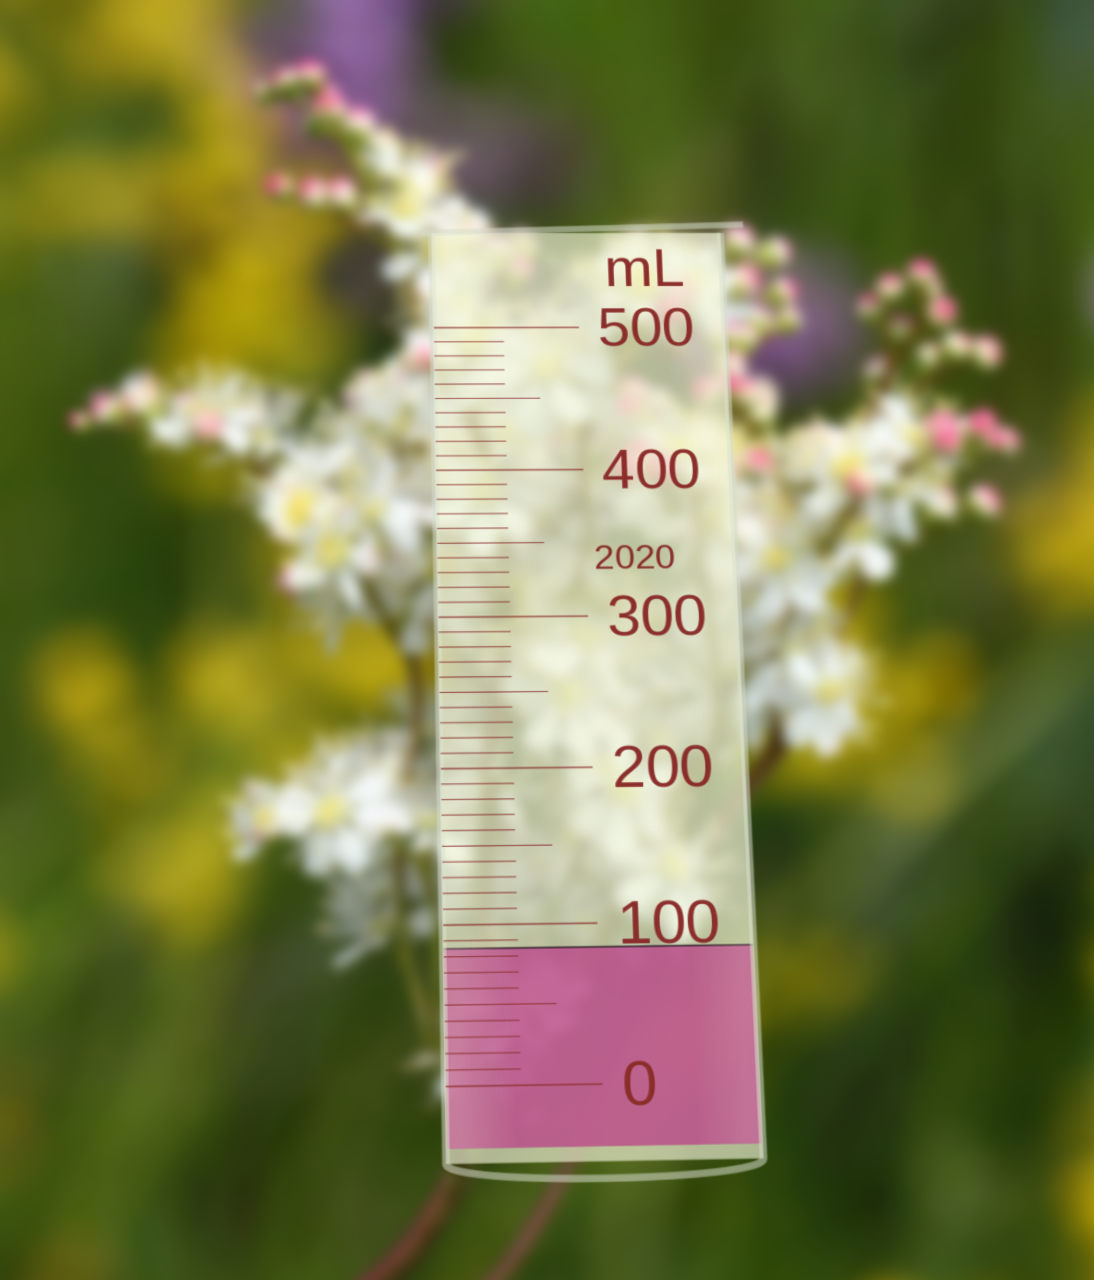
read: 85 mL
